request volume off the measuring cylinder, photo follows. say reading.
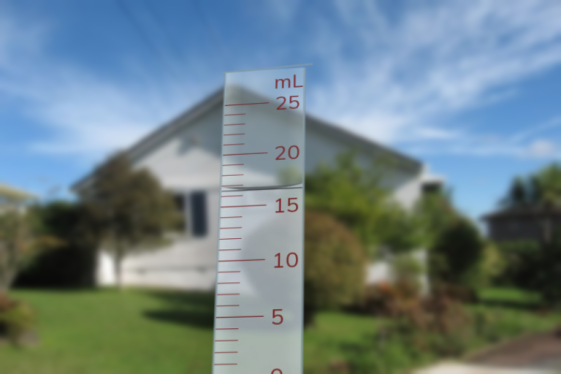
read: 16.5 mL
